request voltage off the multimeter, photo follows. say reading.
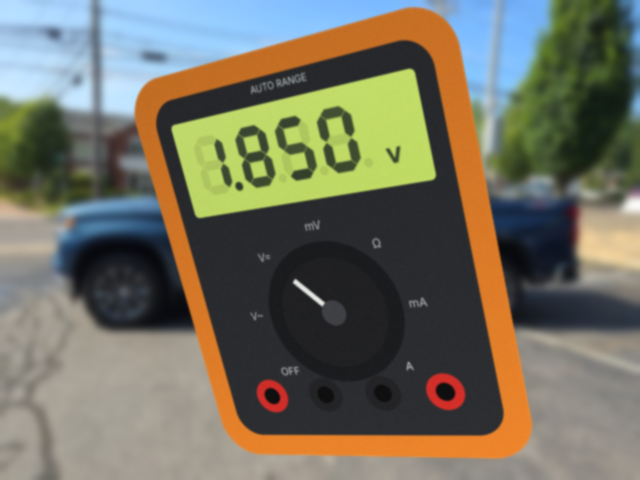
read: 1.850 V
